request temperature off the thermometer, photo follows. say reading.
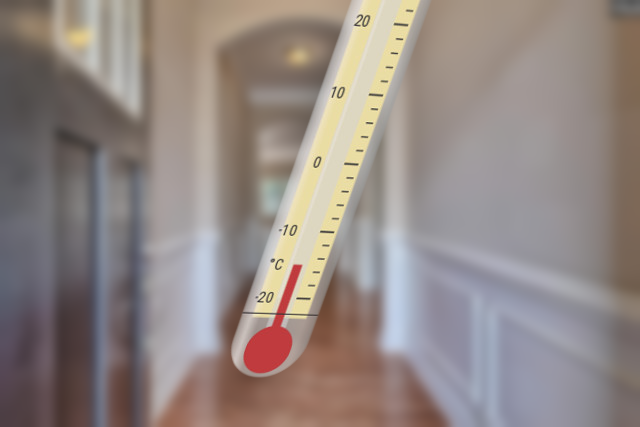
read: -15 °C
